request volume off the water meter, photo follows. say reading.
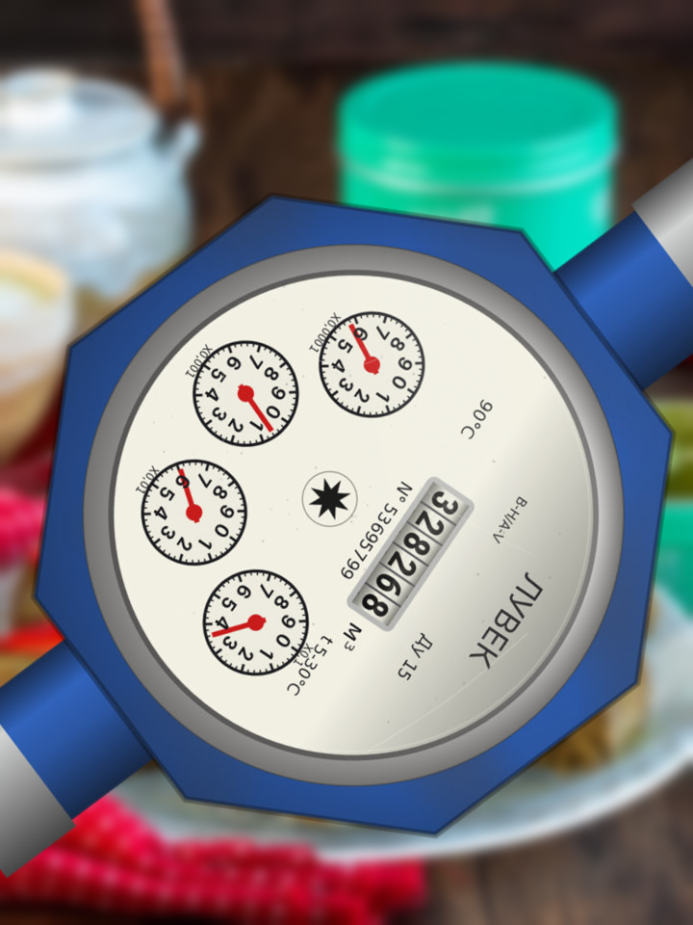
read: 328268.3605 m³
